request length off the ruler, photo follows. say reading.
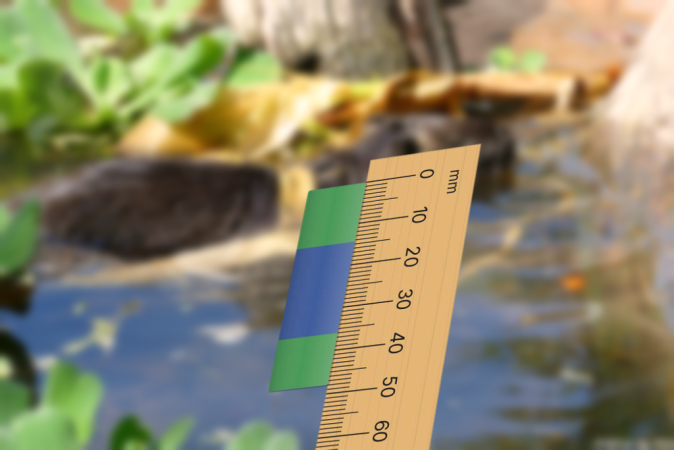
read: 48 mm
